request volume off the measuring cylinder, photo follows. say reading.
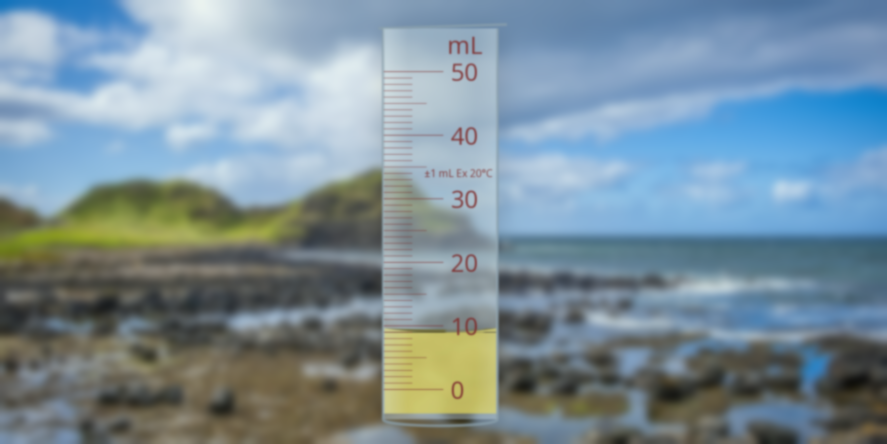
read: 9 mL
